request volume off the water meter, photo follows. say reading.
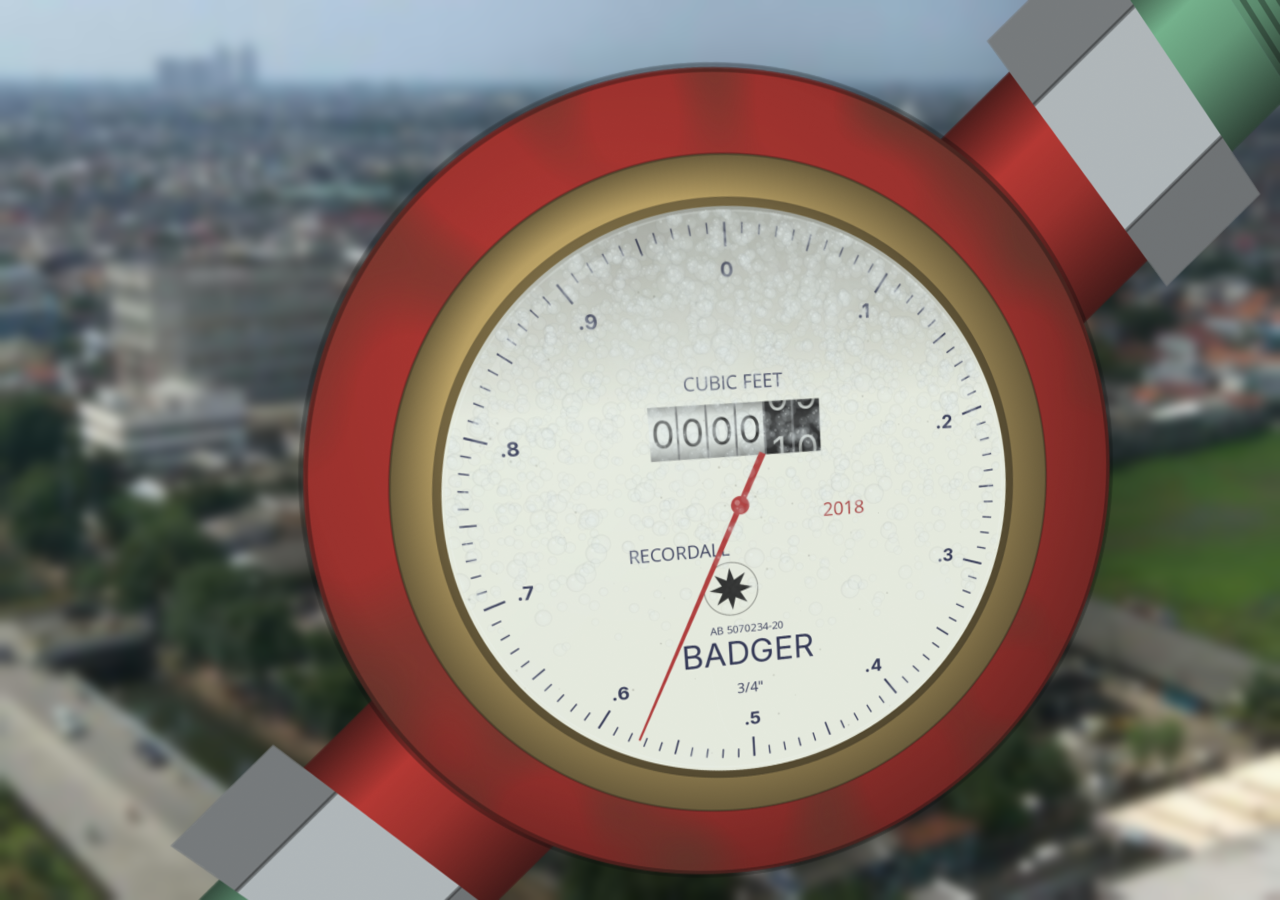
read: 9.57 ft³
